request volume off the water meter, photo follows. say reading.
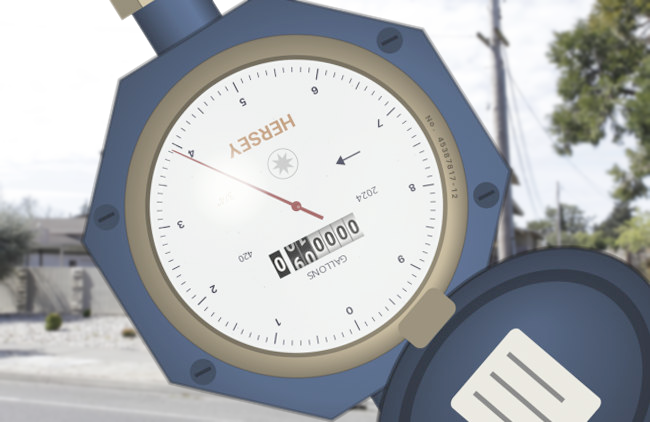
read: 93.9 gal
